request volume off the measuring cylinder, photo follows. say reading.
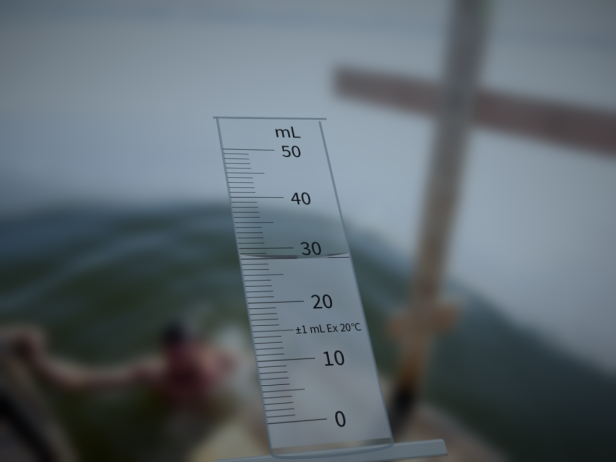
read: 28 mL
